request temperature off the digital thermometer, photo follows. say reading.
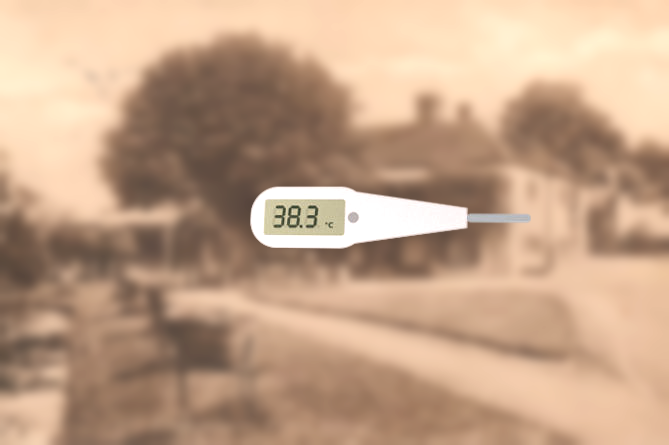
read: 38.3 °C
